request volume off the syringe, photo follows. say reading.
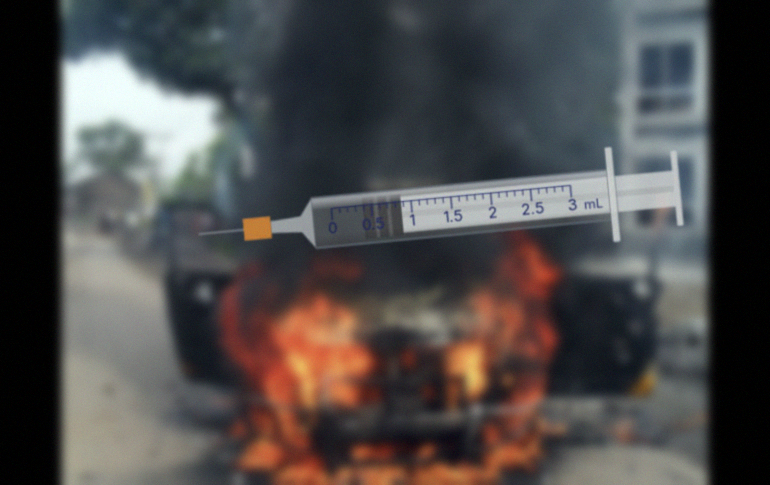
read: 0.4 mL
